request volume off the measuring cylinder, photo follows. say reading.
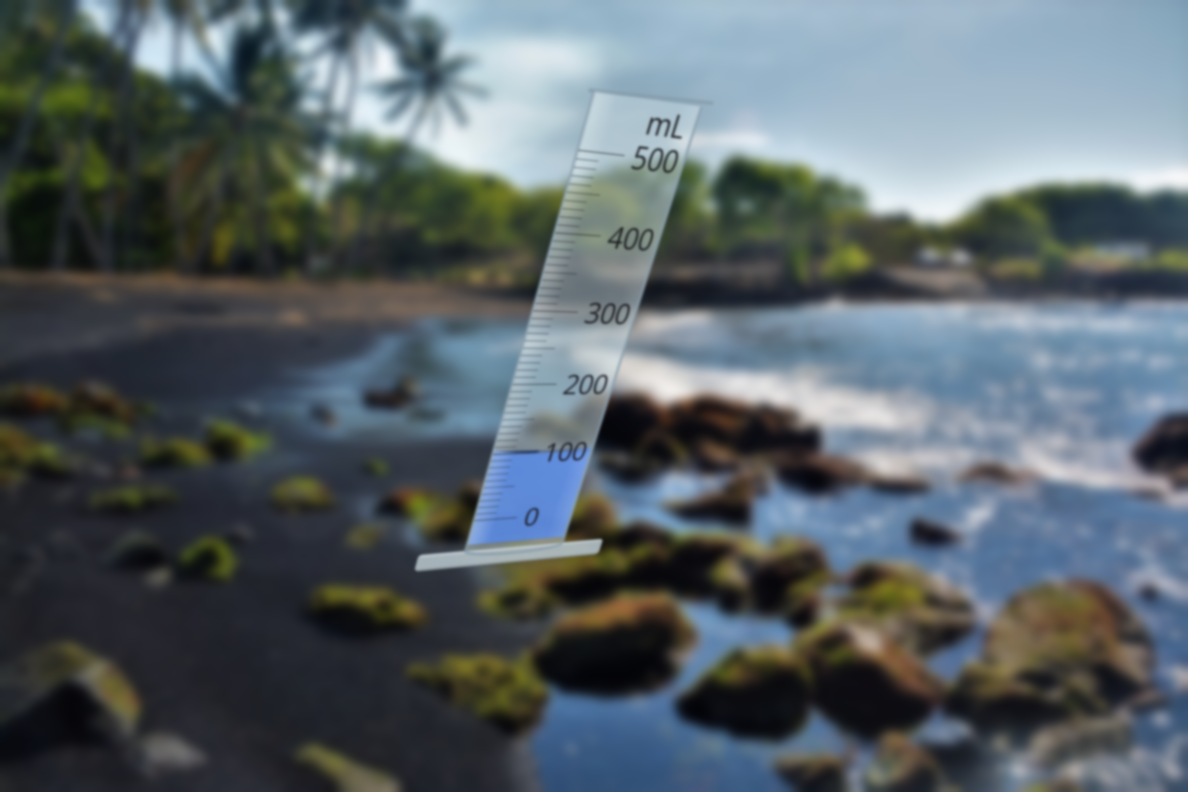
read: 100 mL
